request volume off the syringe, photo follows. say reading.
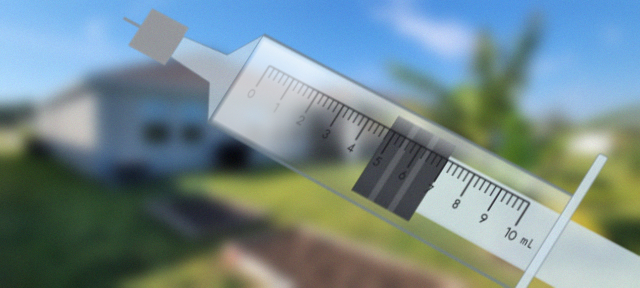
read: 4.8 mL
